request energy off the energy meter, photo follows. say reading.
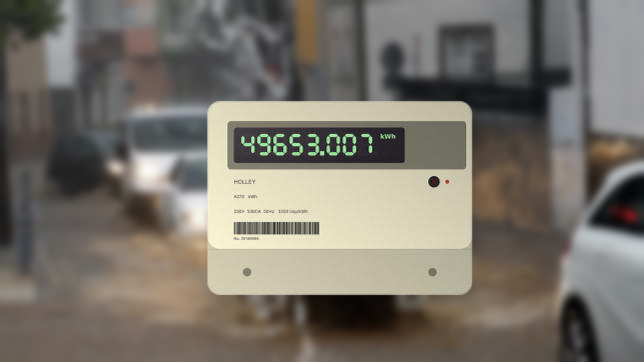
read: 49653.007 kWh
